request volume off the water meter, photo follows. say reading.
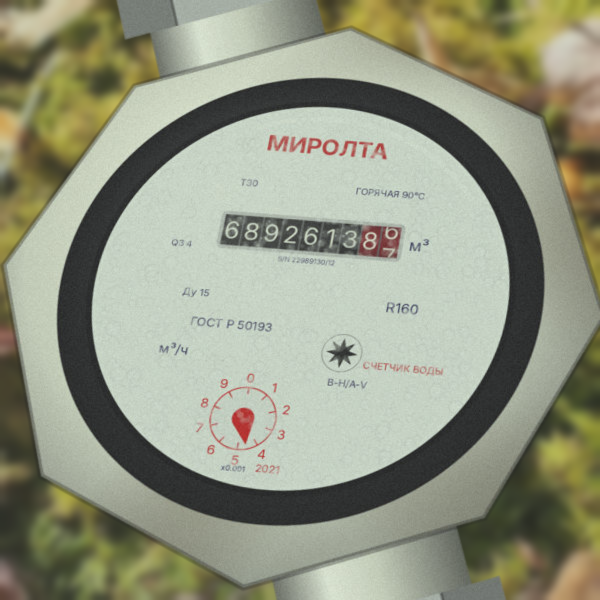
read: 6892613.864 m³
